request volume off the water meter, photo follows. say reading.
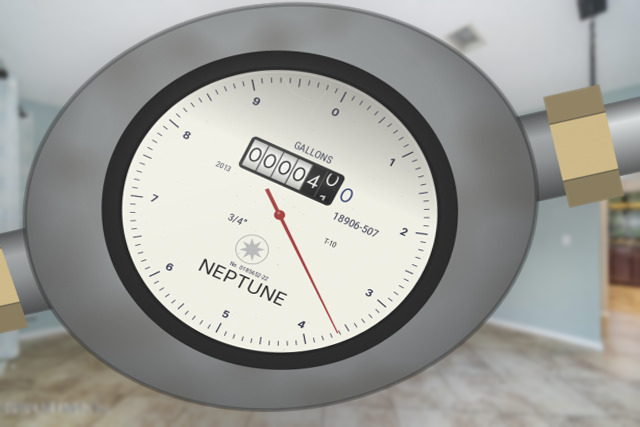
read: 403.6 gal
